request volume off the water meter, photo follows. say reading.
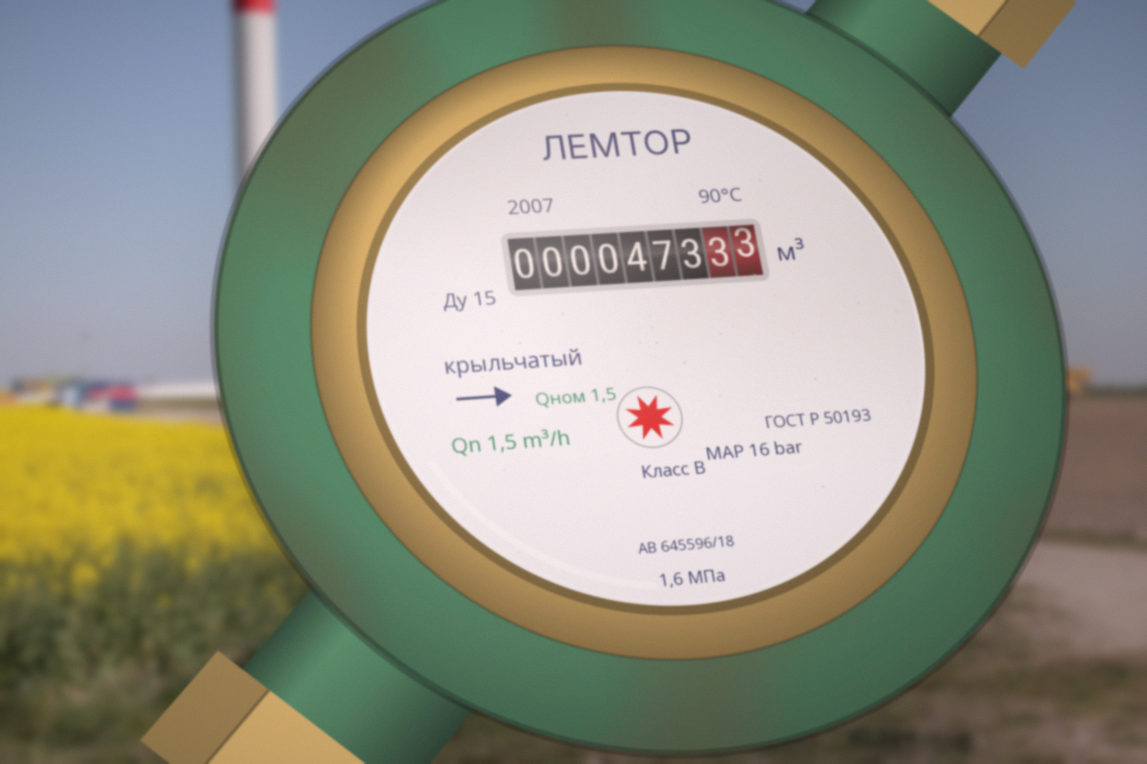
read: 473.33 m³
